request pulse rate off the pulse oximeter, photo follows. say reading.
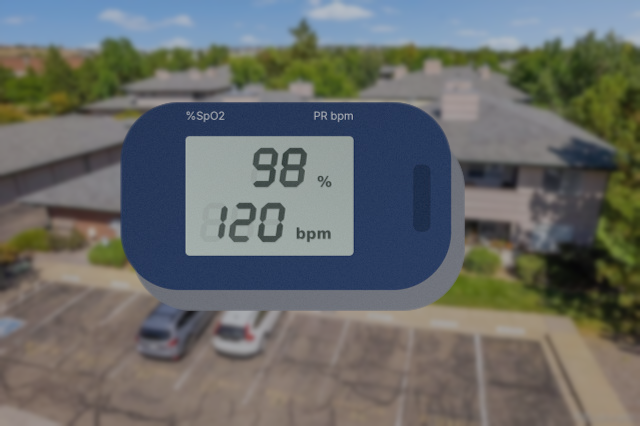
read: 120 bpm
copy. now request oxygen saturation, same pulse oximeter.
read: 98 %
